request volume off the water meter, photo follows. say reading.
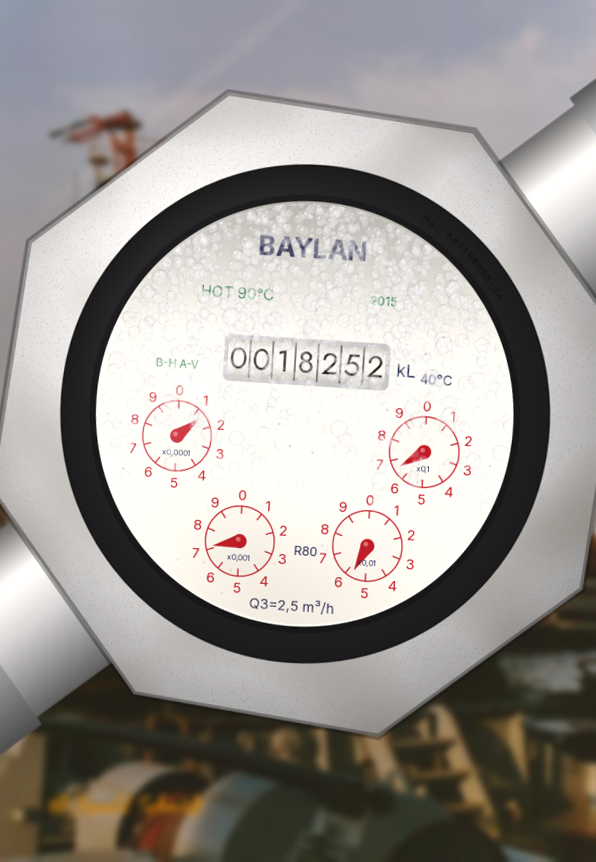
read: 18252.6571 kL
